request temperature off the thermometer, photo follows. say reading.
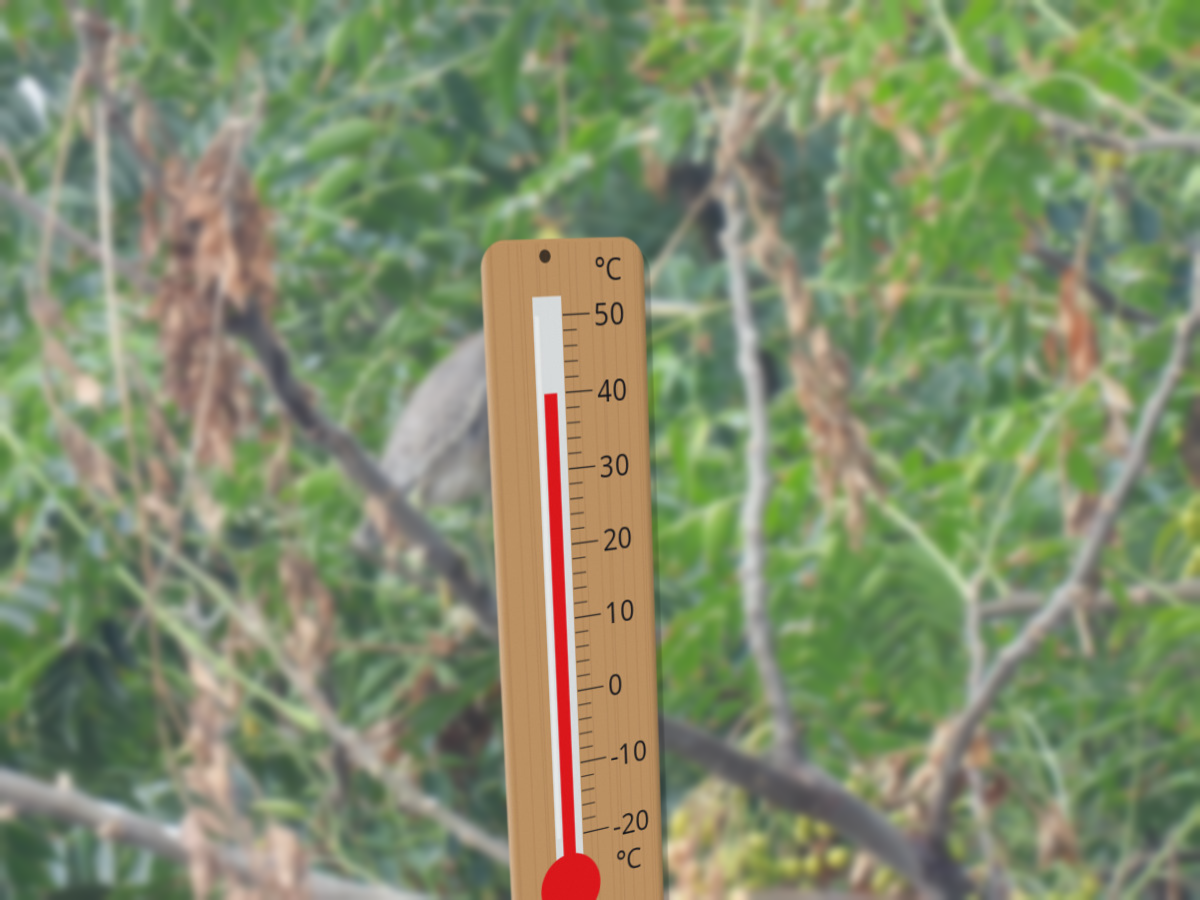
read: 40 °C
